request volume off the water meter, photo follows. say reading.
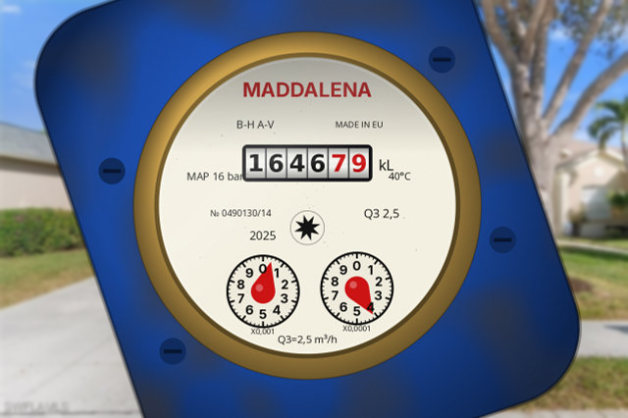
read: 1646.7904 kL
